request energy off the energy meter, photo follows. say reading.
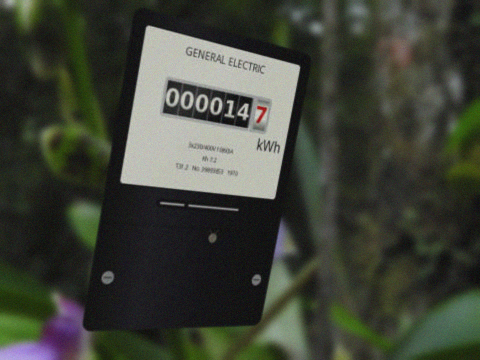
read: 14.7 kWh
